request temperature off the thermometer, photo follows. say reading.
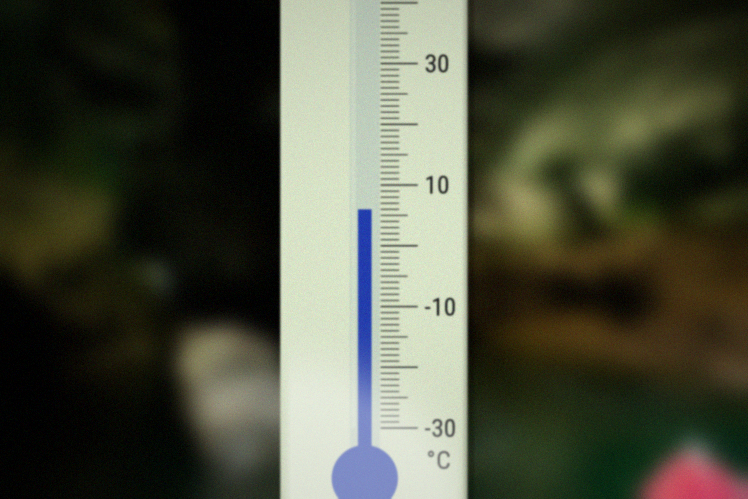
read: 6 °C
